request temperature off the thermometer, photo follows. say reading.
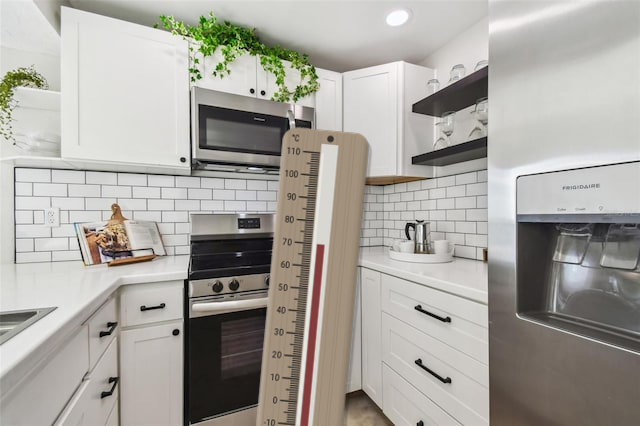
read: 70 °C
